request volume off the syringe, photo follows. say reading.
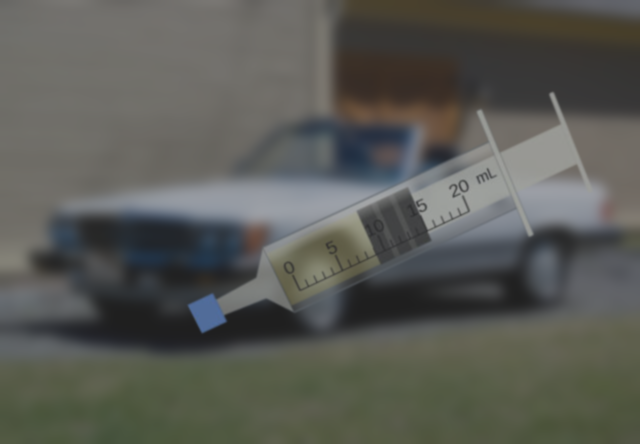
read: 9 mL
